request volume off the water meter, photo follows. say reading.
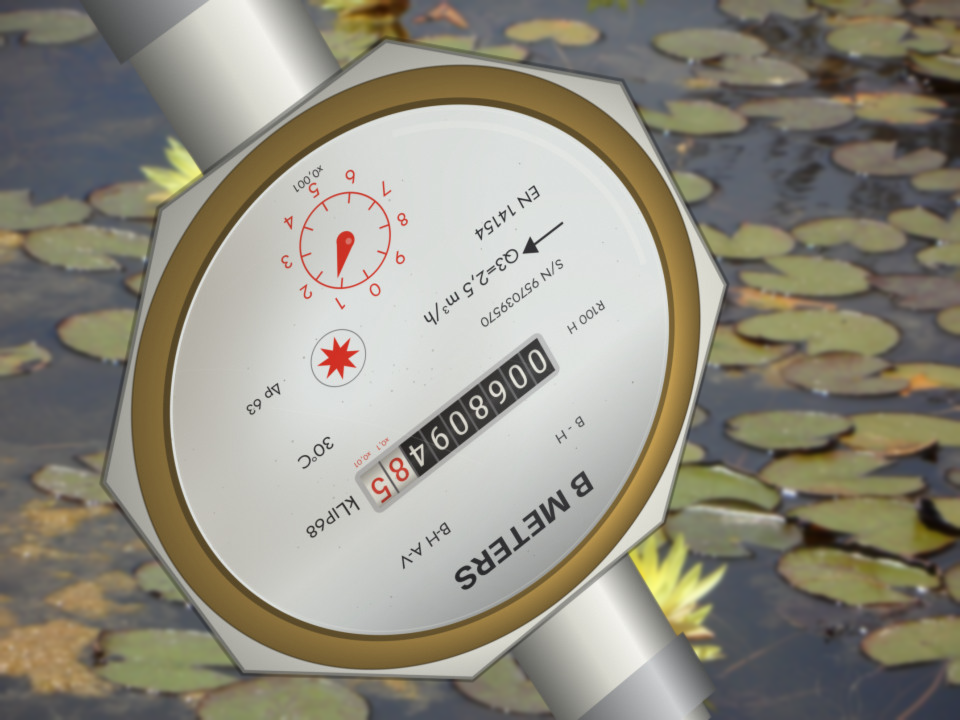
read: 68094.851 kL
